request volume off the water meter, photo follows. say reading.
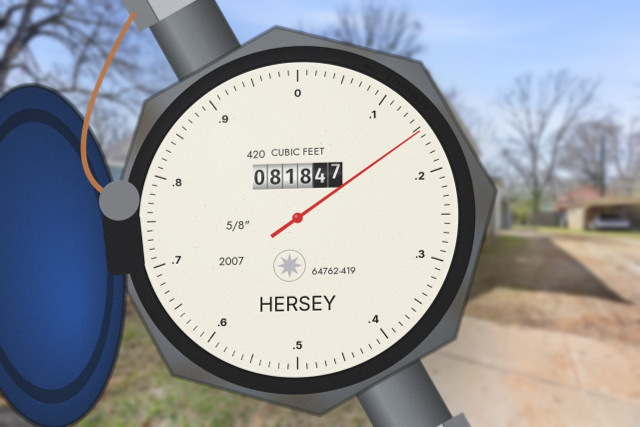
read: 81847.15 ft³
